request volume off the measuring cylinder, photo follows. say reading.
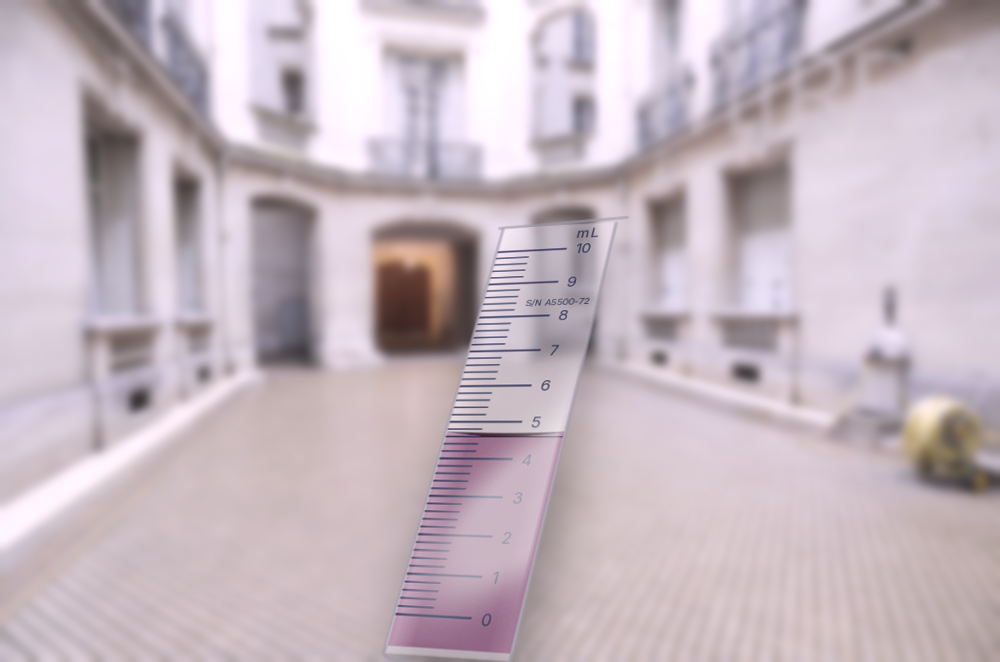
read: 4.6 mL
